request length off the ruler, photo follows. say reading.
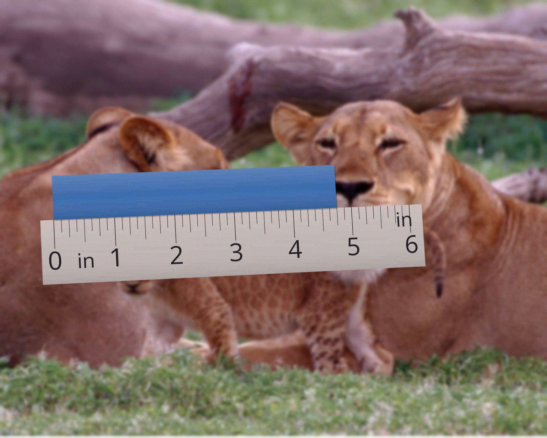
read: 4.75 in
